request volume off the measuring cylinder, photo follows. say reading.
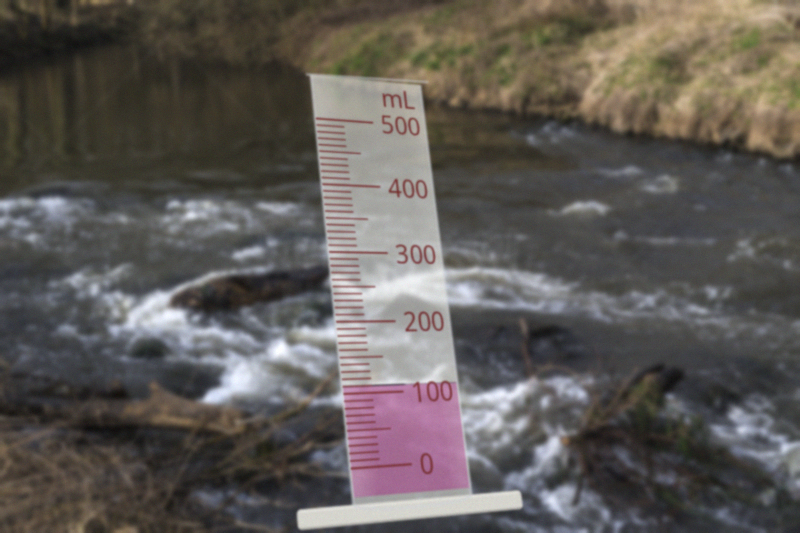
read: 110 mL
